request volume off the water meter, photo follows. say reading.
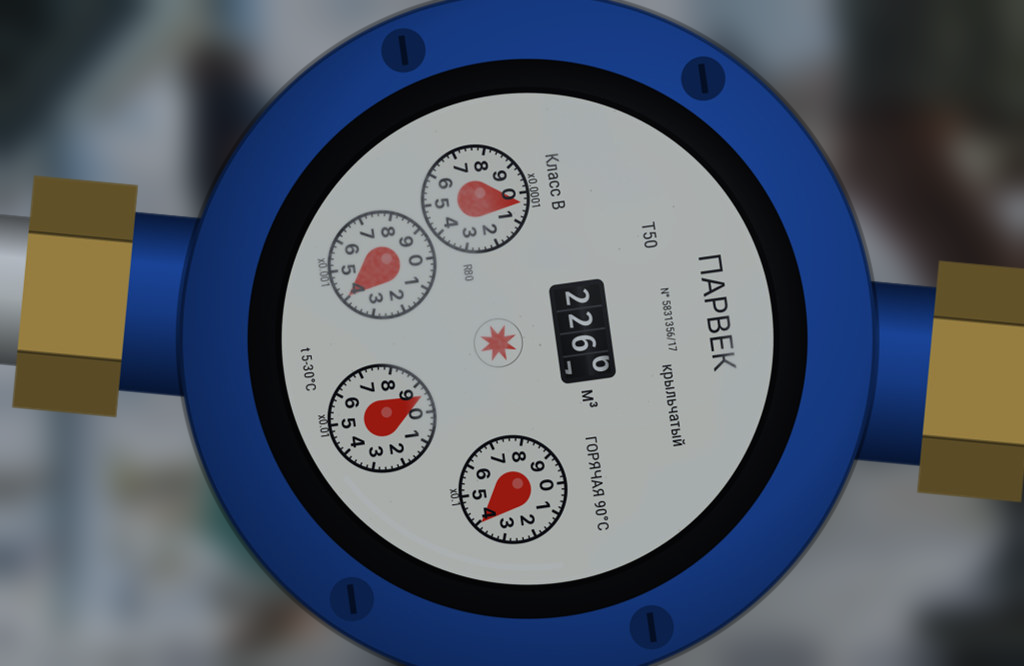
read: 2266.3940 m³
